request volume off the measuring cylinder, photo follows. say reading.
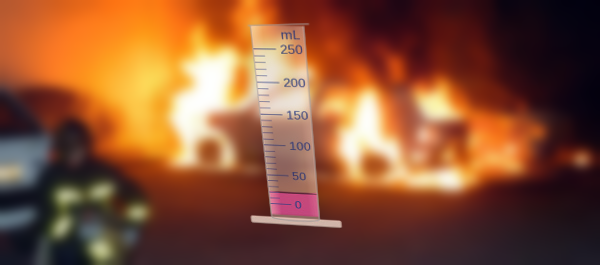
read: 20 mL
